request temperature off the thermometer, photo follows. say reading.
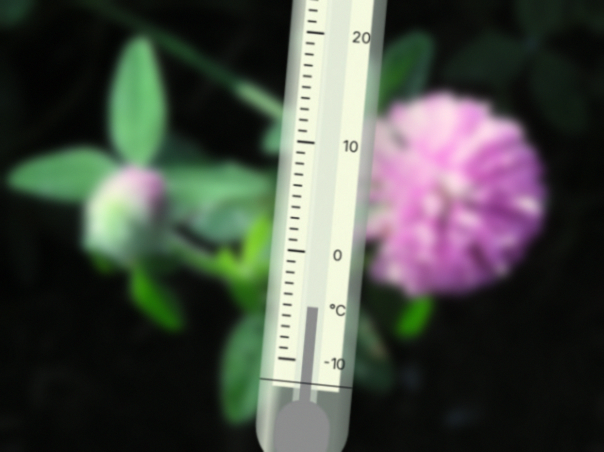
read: -5 °C
